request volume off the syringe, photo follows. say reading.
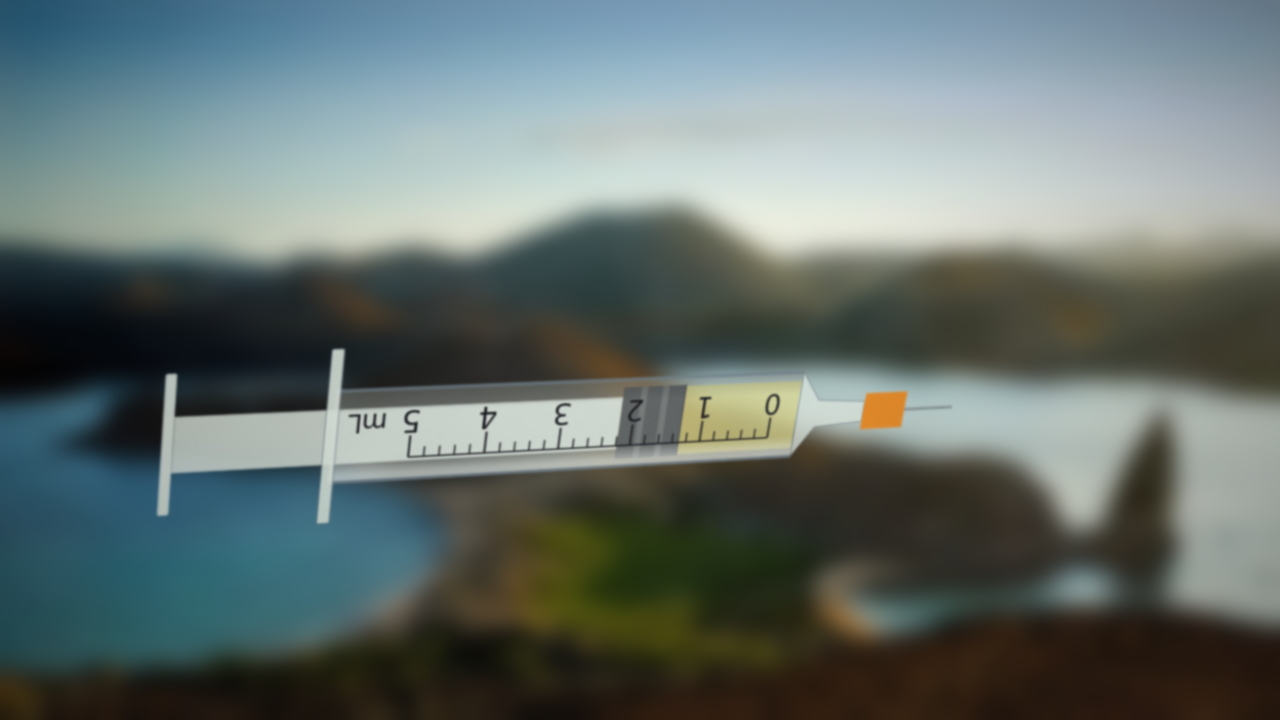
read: 1.3 mL
